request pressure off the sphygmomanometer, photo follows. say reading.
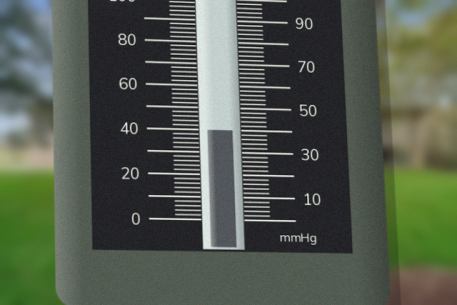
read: 40 mmHg
